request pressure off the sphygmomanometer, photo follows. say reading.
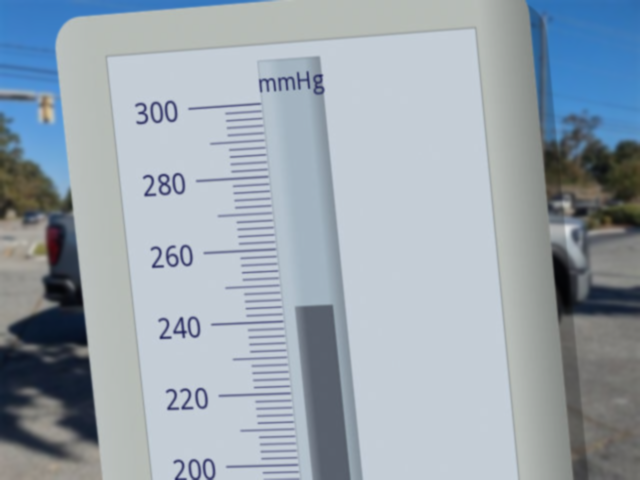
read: 244 mmHg
